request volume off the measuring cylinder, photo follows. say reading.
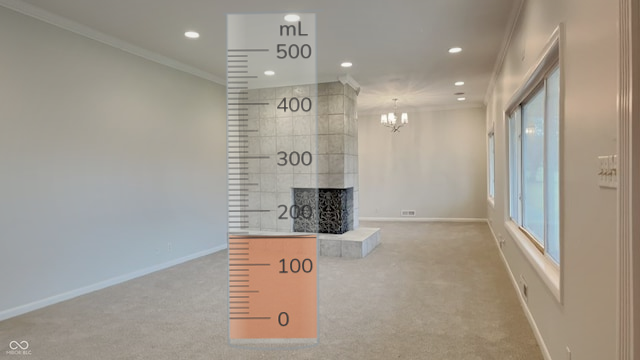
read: 150 mL
